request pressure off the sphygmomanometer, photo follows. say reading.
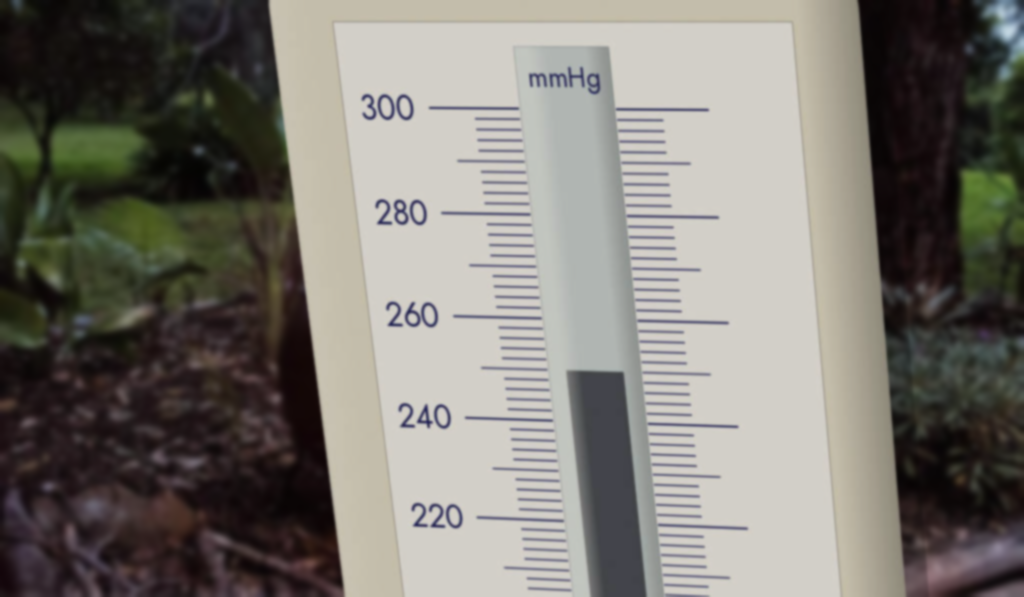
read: 250 mmHg
